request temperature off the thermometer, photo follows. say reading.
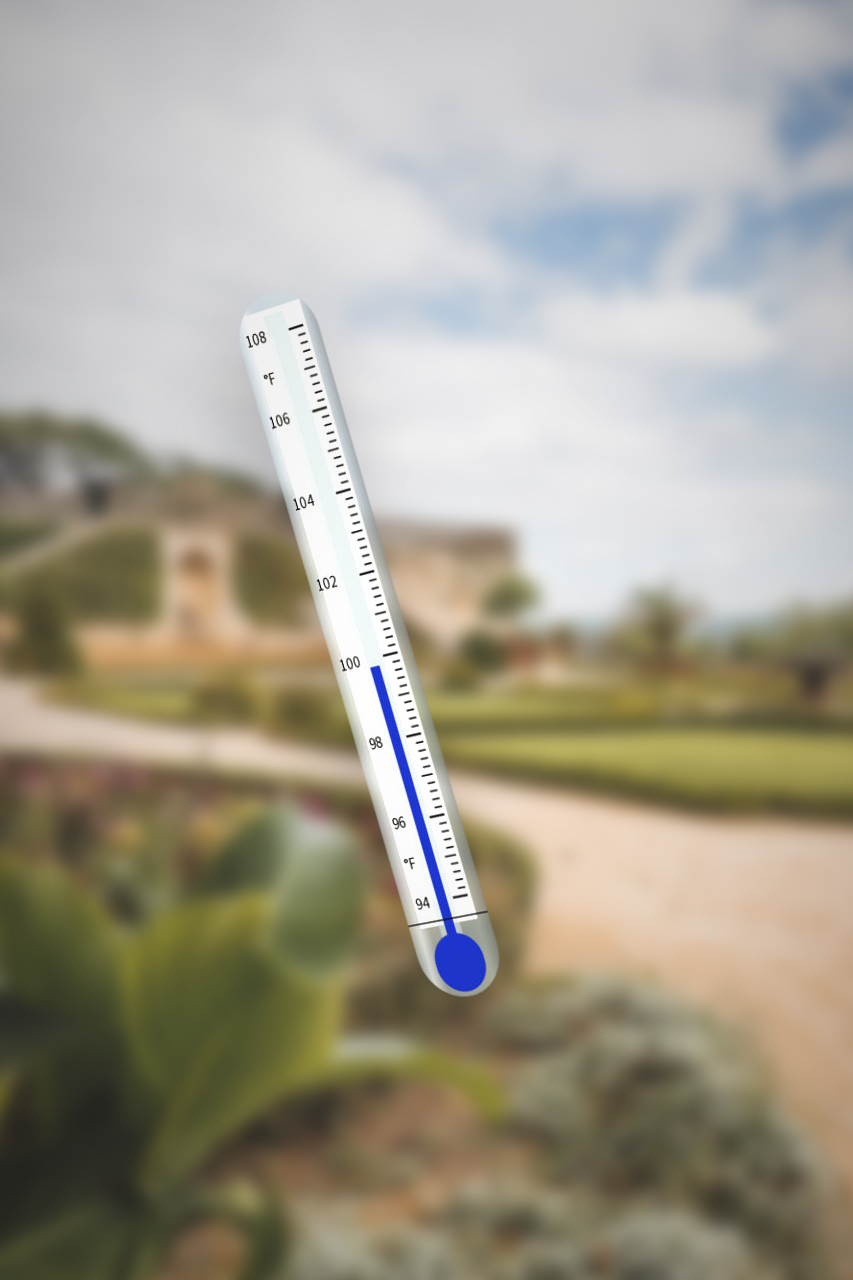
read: 99.8 °F
